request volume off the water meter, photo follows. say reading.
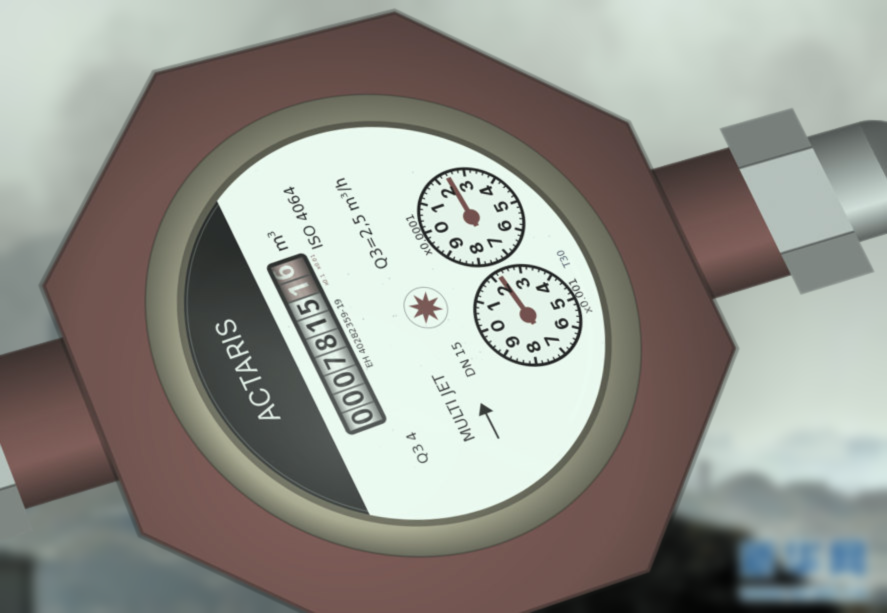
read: 7815.1622 m³
